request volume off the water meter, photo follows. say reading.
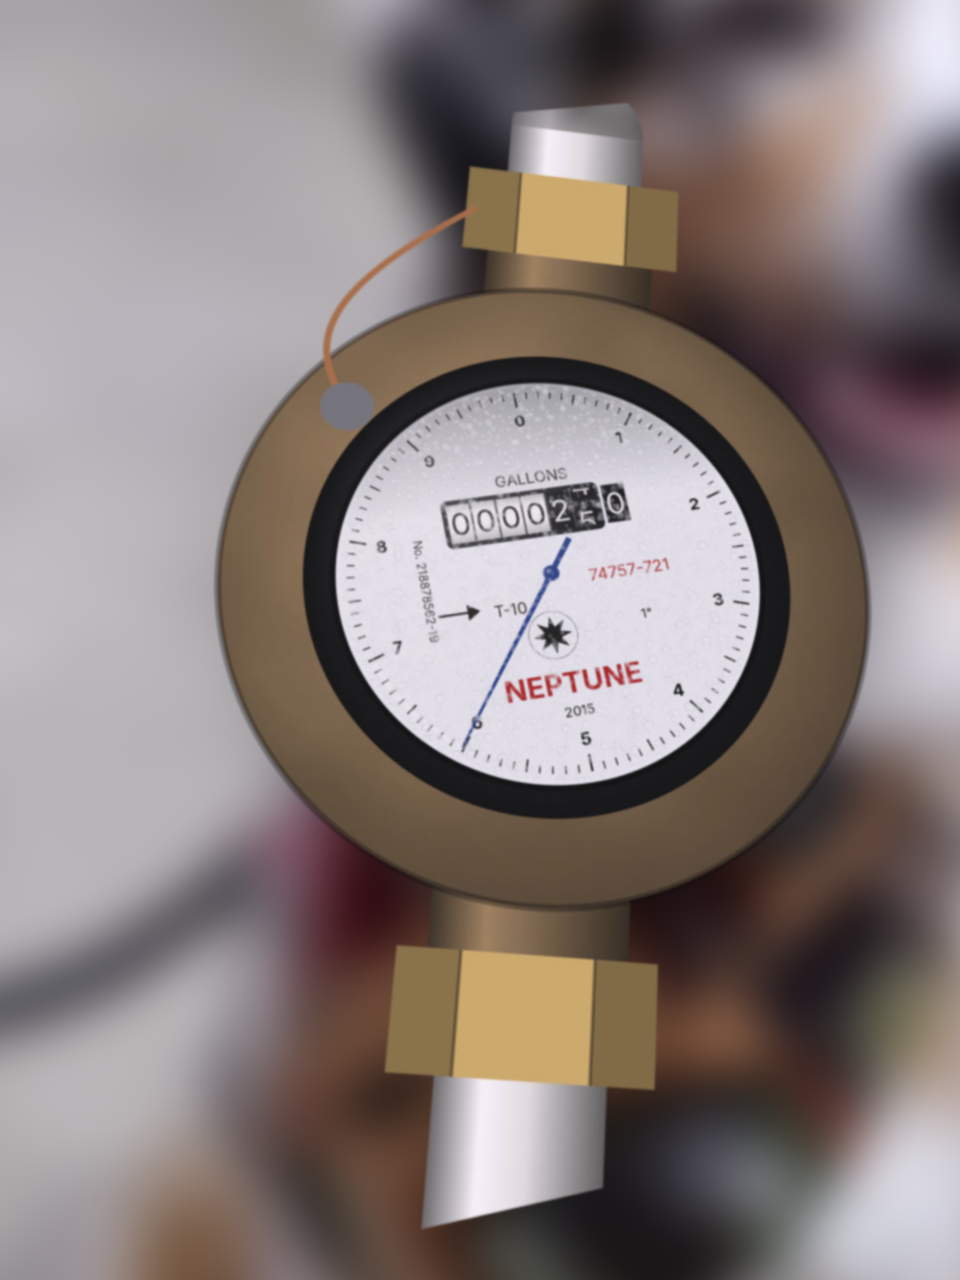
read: 246.0 gal
